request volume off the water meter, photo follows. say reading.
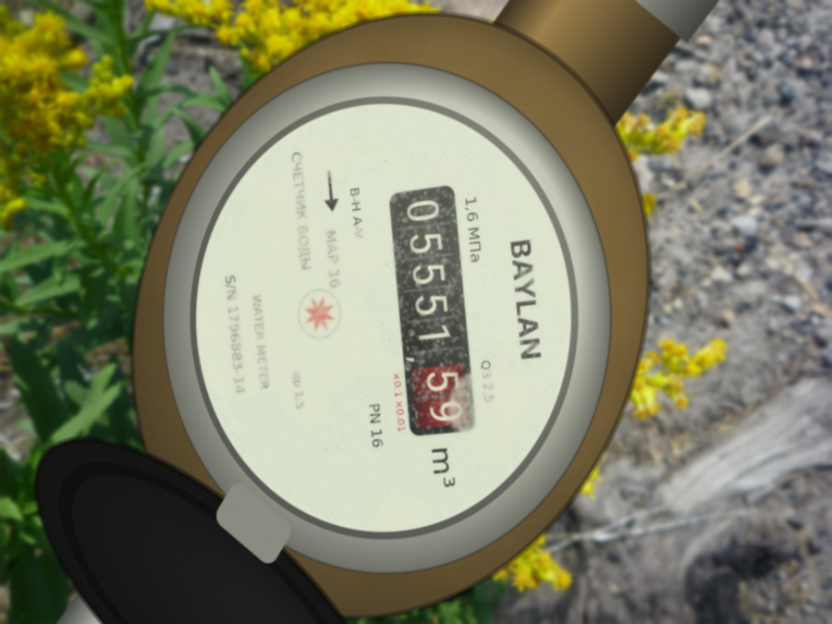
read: 5551.59 m³
